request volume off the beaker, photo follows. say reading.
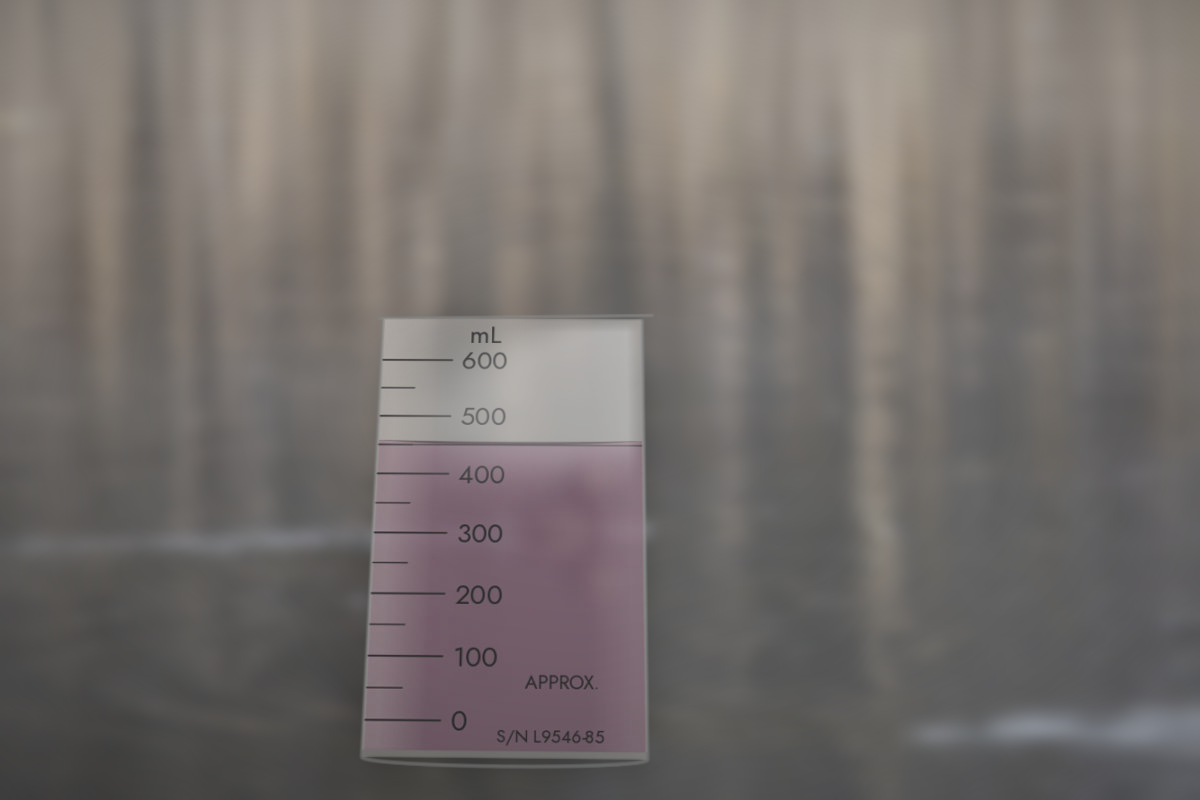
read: 450 mL
